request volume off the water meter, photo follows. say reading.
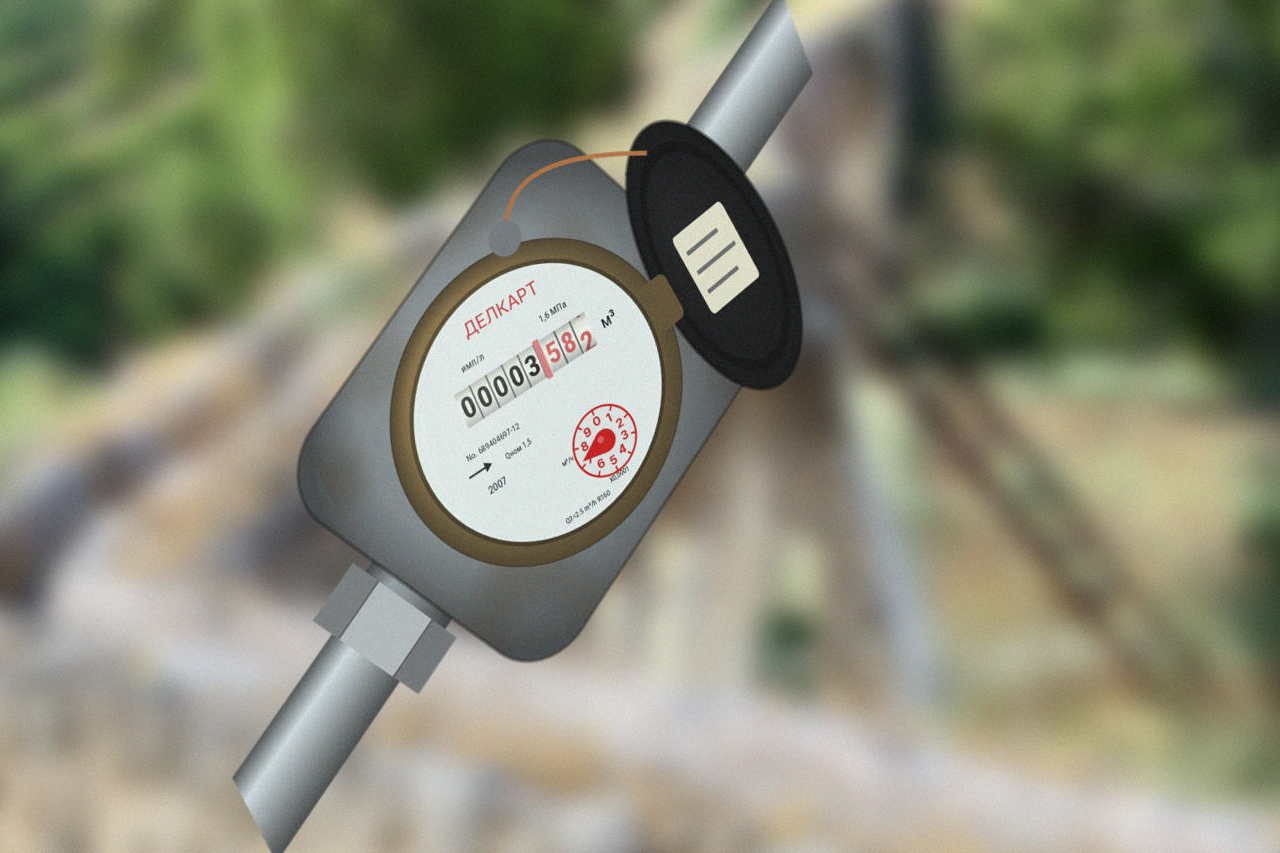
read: 3.5817 m³
